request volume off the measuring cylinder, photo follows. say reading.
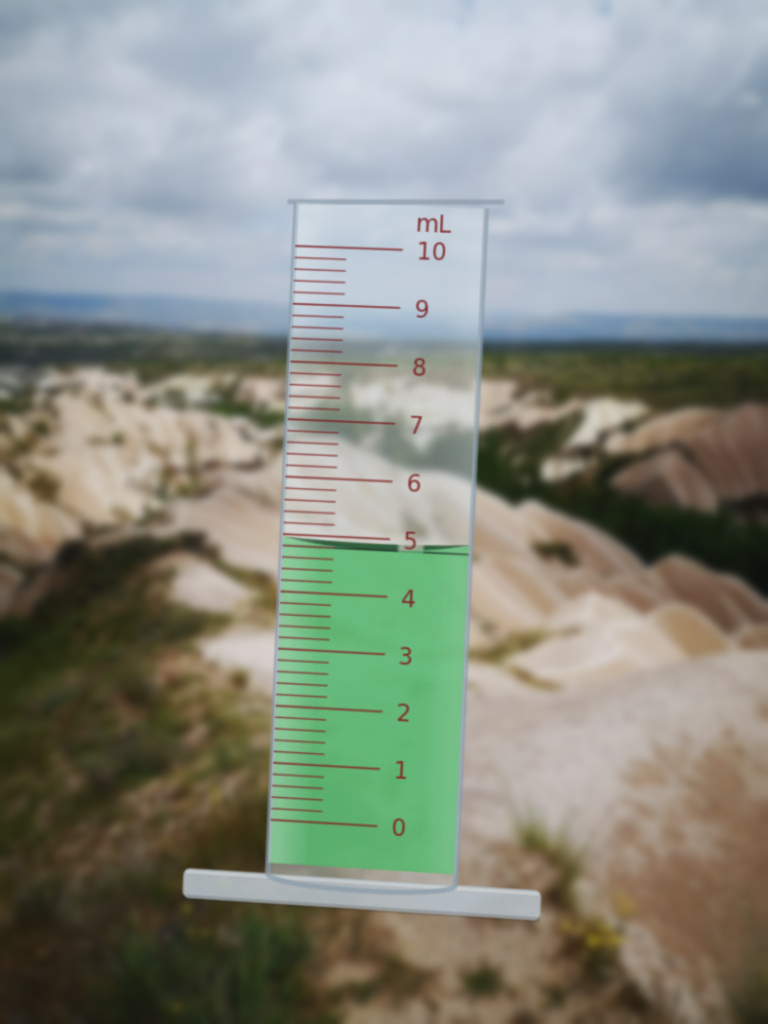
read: 4.8 mL
